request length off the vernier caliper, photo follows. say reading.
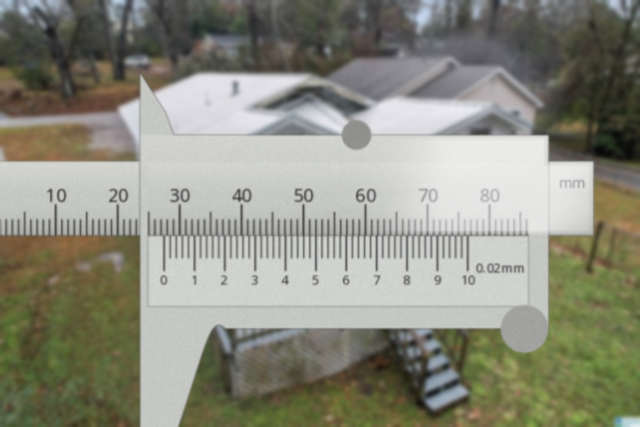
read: 27.5 mm
